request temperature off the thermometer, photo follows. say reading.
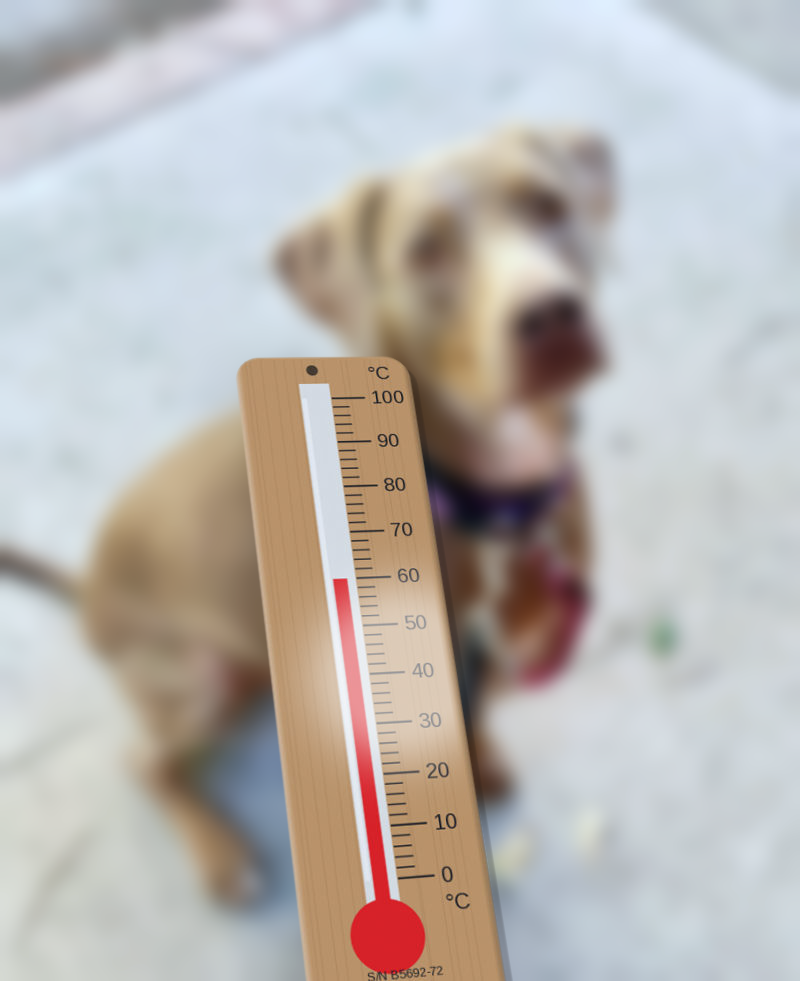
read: 60 °C
